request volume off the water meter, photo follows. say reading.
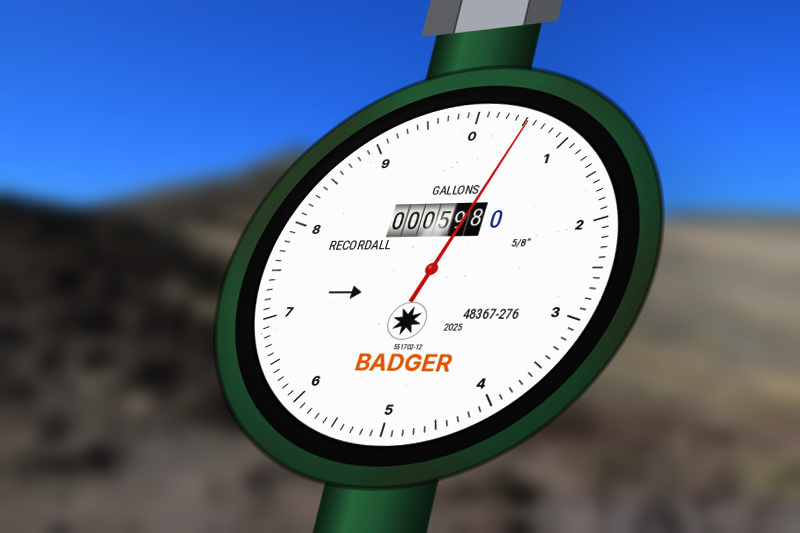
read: 5980.5 gal
